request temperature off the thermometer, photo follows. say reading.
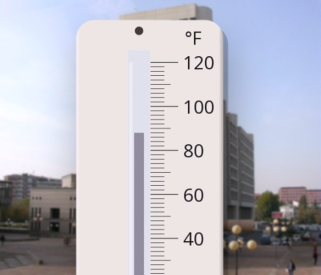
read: 88 °F
